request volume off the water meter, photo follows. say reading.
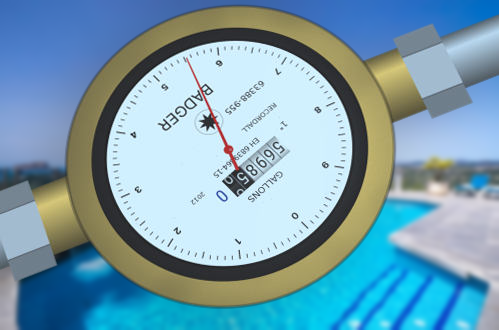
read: 5698585.5 gal
